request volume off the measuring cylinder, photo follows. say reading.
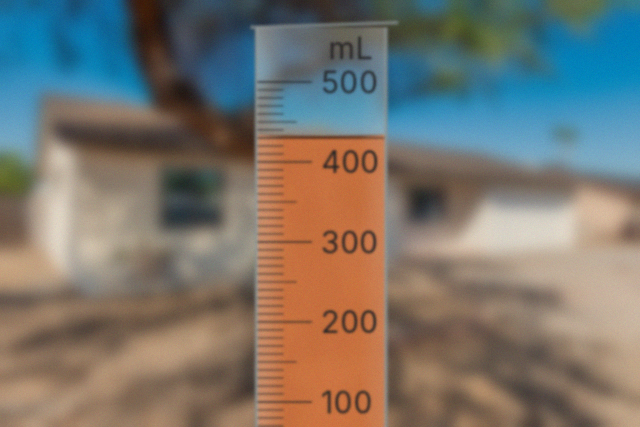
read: 430 mL
